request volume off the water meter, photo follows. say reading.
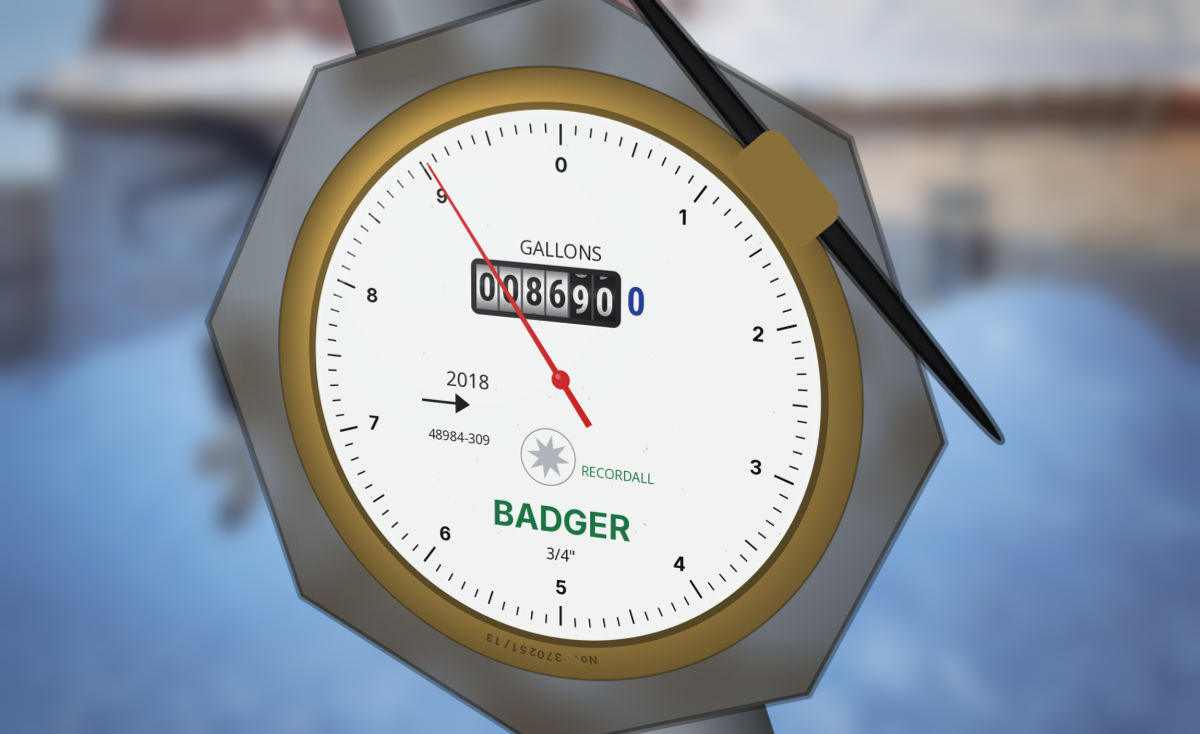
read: 86899.0 gal
